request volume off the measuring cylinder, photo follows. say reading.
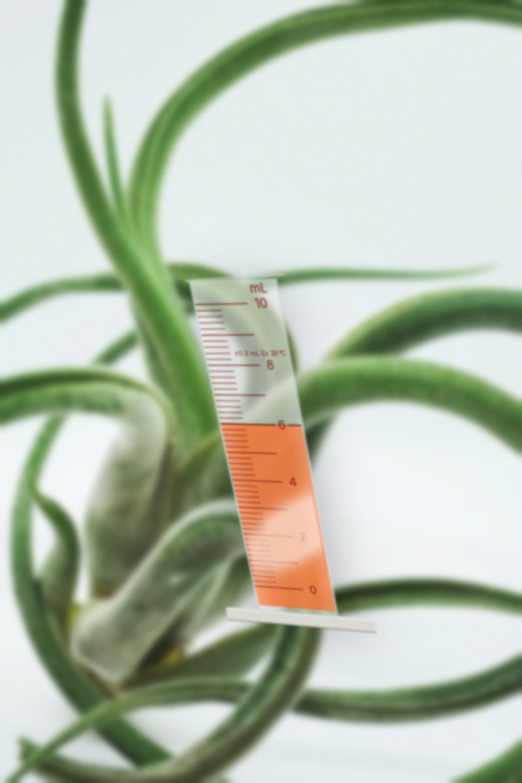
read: 6 mL
